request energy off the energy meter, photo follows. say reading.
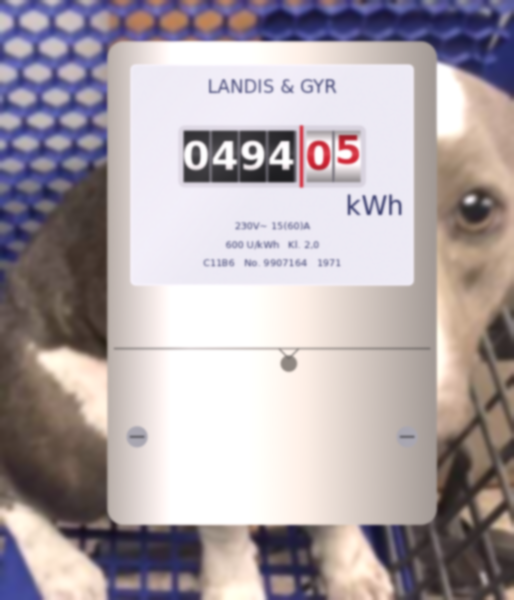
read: 494.05 kWh
